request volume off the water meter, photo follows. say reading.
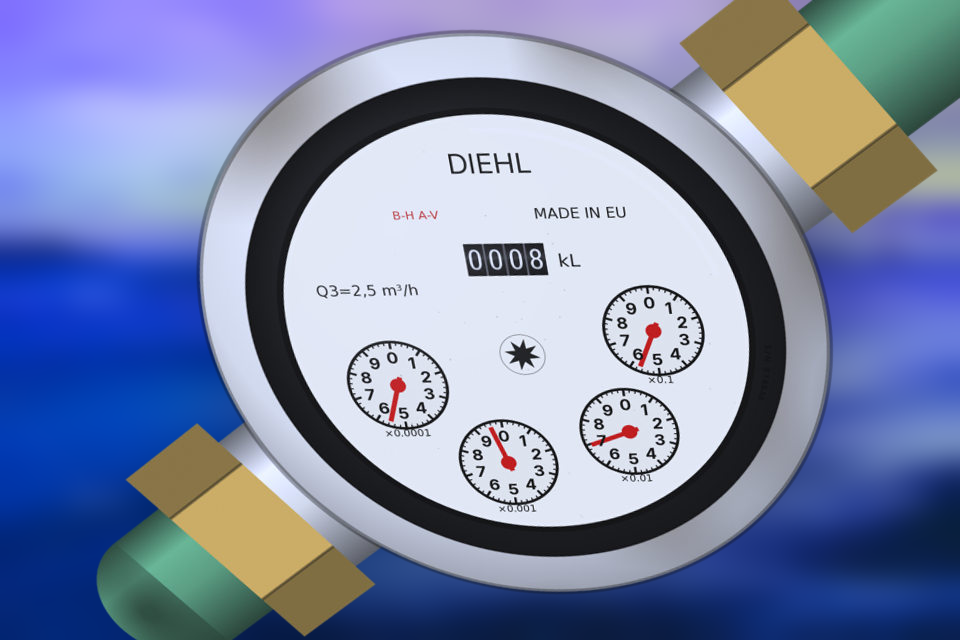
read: 8.5695 kL
